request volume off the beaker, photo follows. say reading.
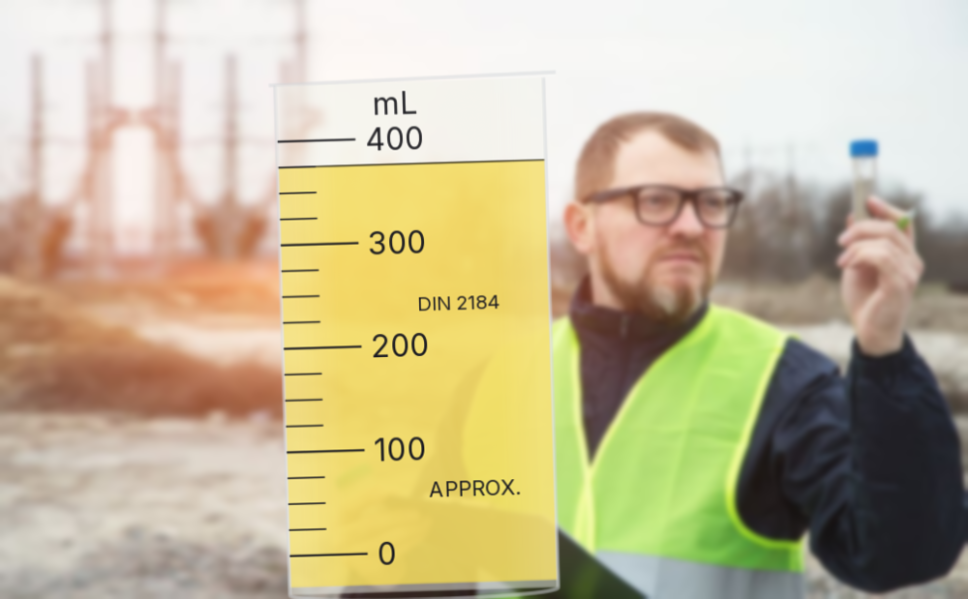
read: 375 mL
